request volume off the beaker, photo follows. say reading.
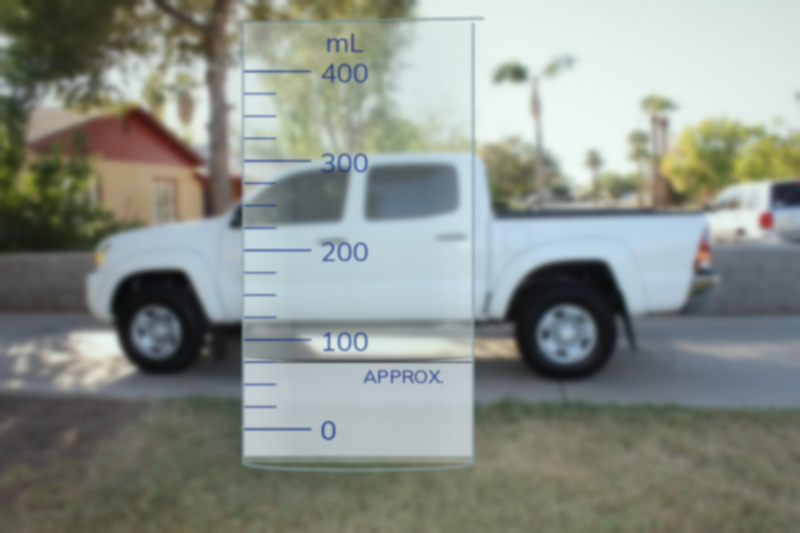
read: 75 mL
